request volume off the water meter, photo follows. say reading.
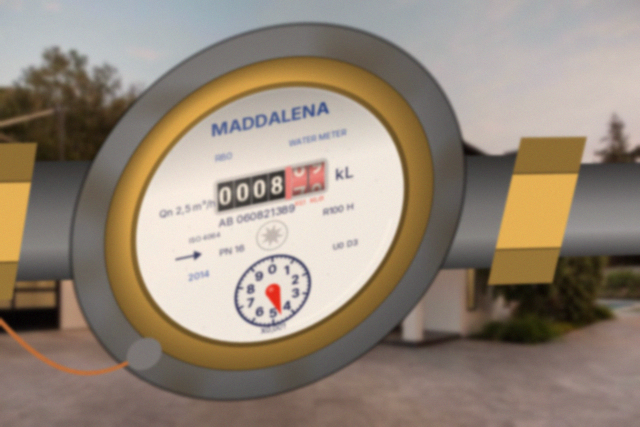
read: 8.694 kL
